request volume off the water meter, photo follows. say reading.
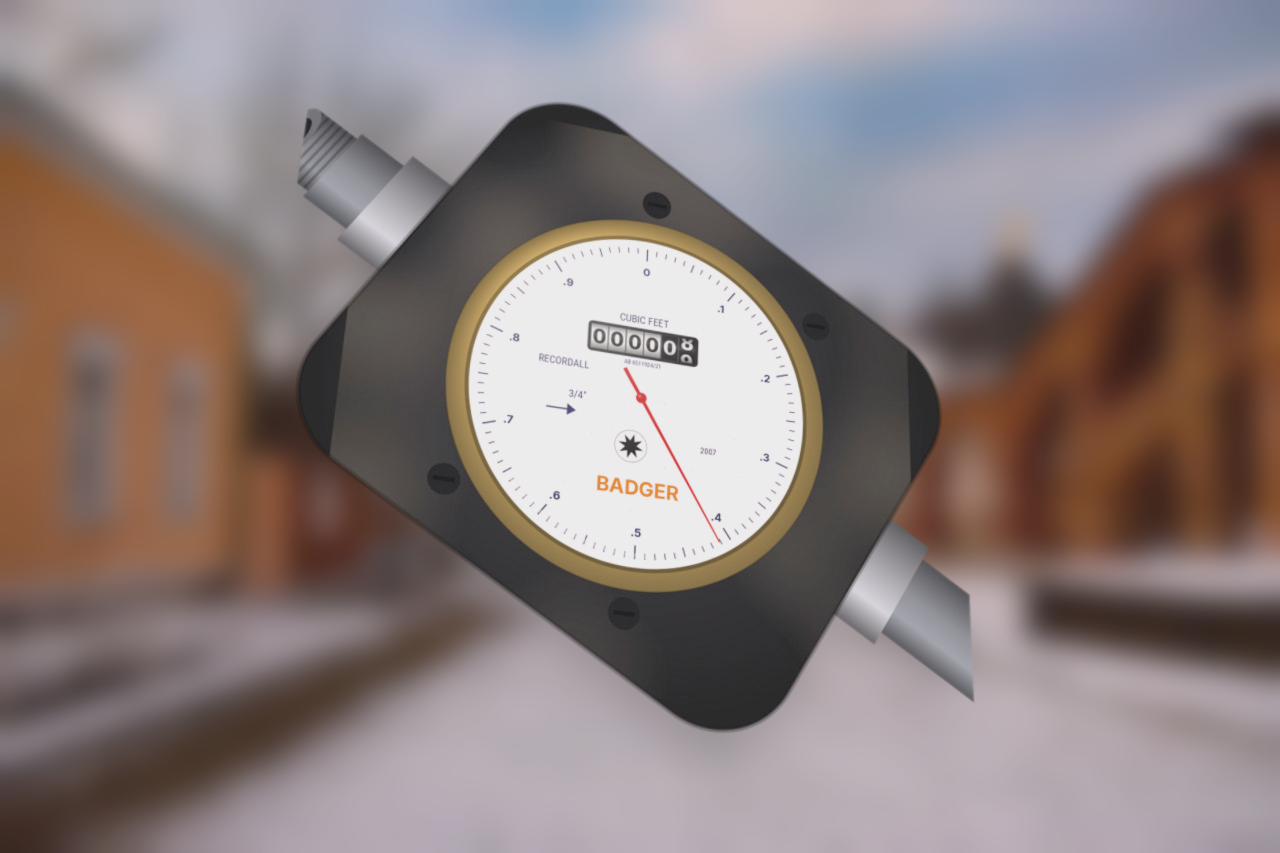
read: 8.41 ft³
